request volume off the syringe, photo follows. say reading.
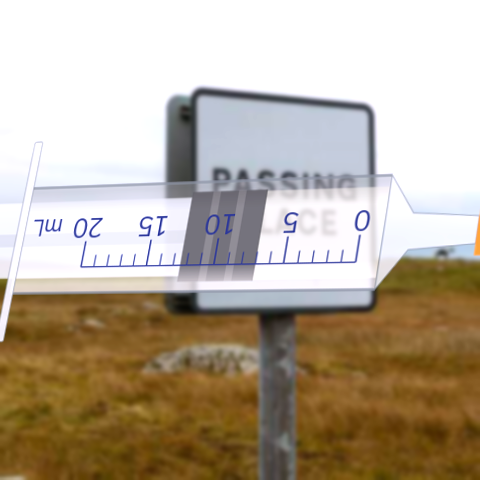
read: 7 mL
